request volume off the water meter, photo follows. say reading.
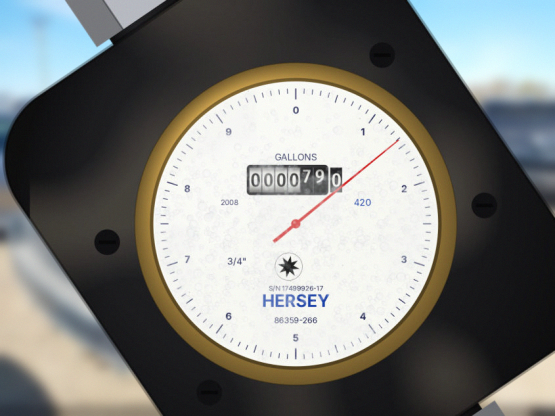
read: 791.4 gal
